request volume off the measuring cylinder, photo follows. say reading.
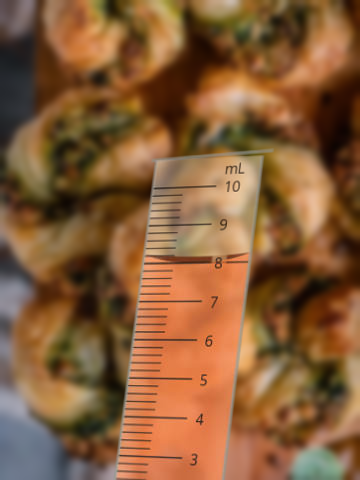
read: 8 mL
